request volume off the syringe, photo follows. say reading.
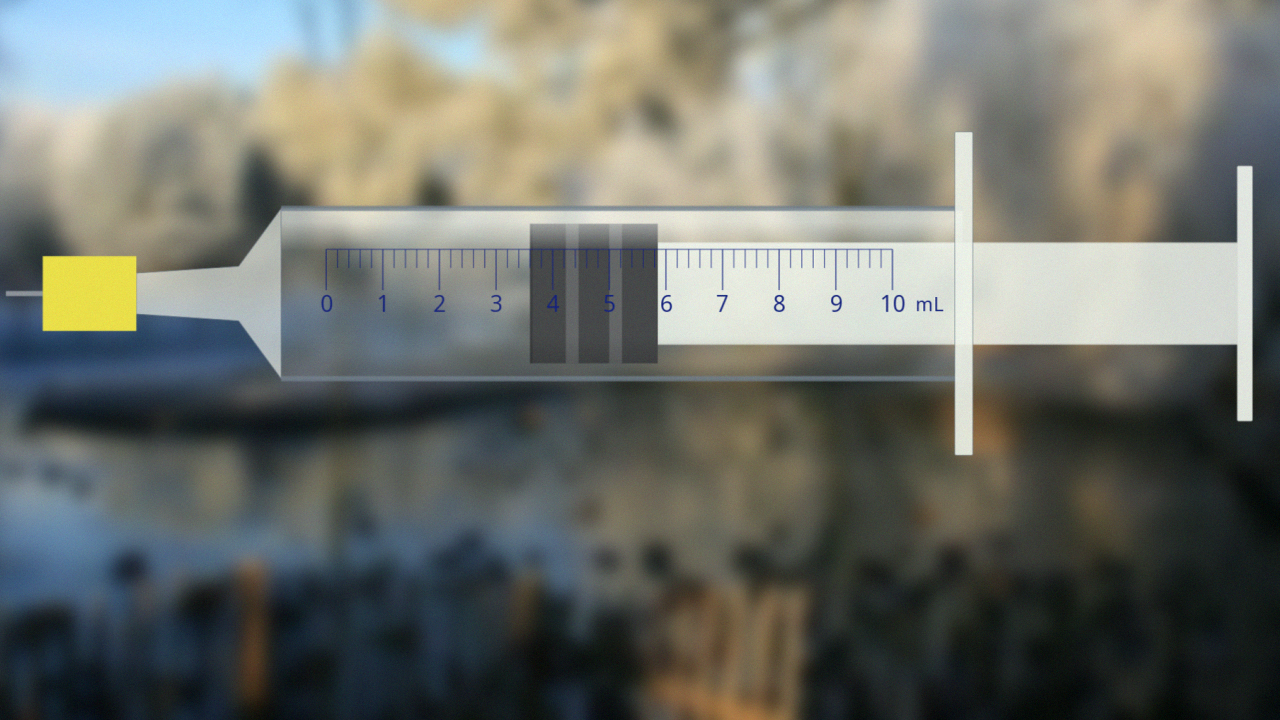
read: 3.6 mL
